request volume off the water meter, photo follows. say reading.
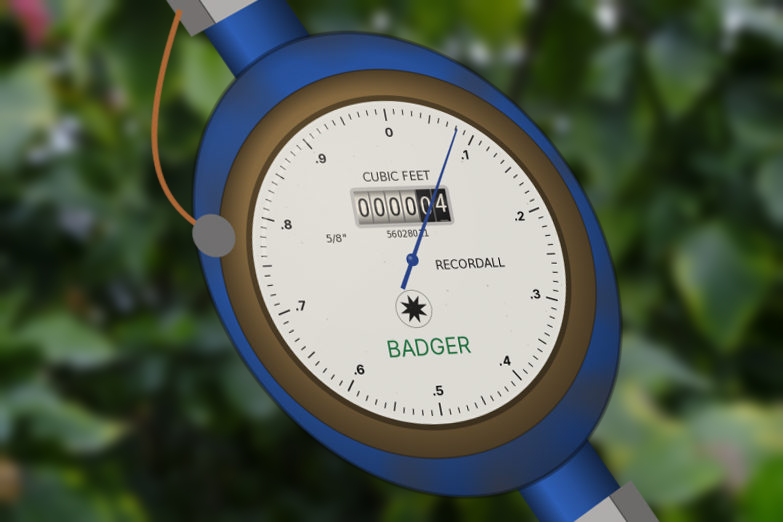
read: 4.08 ft³
